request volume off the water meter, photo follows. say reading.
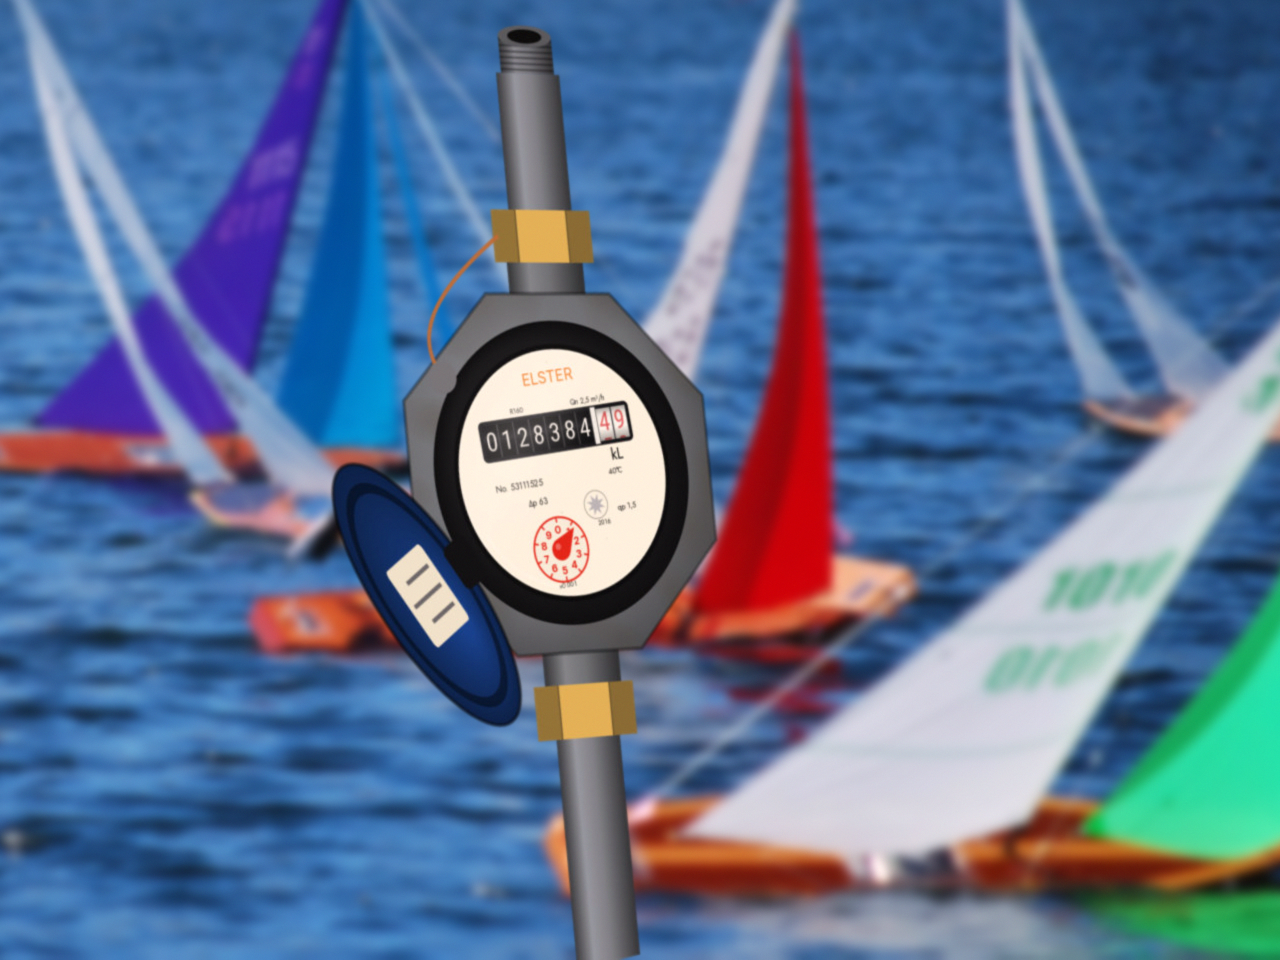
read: 128384.491 kL
